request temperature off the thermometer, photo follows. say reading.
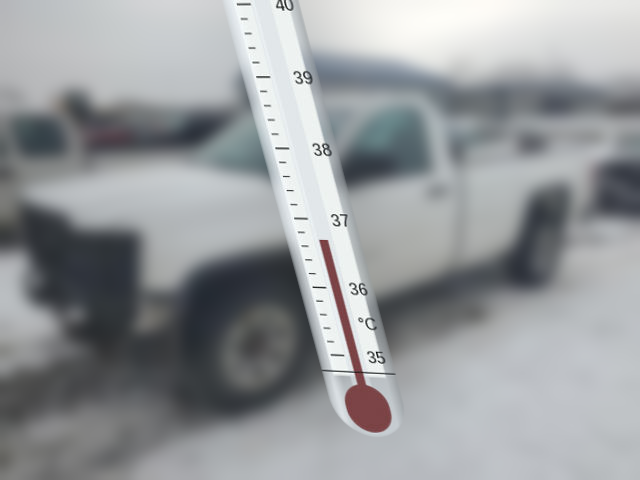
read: 36.7 °C
